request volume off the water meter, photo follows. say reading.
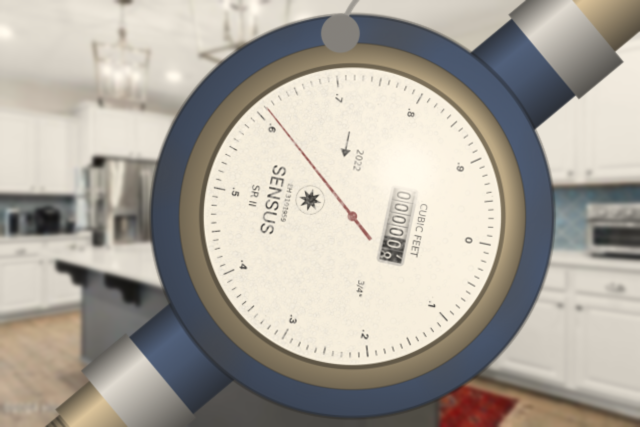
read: 7.61 ft³
